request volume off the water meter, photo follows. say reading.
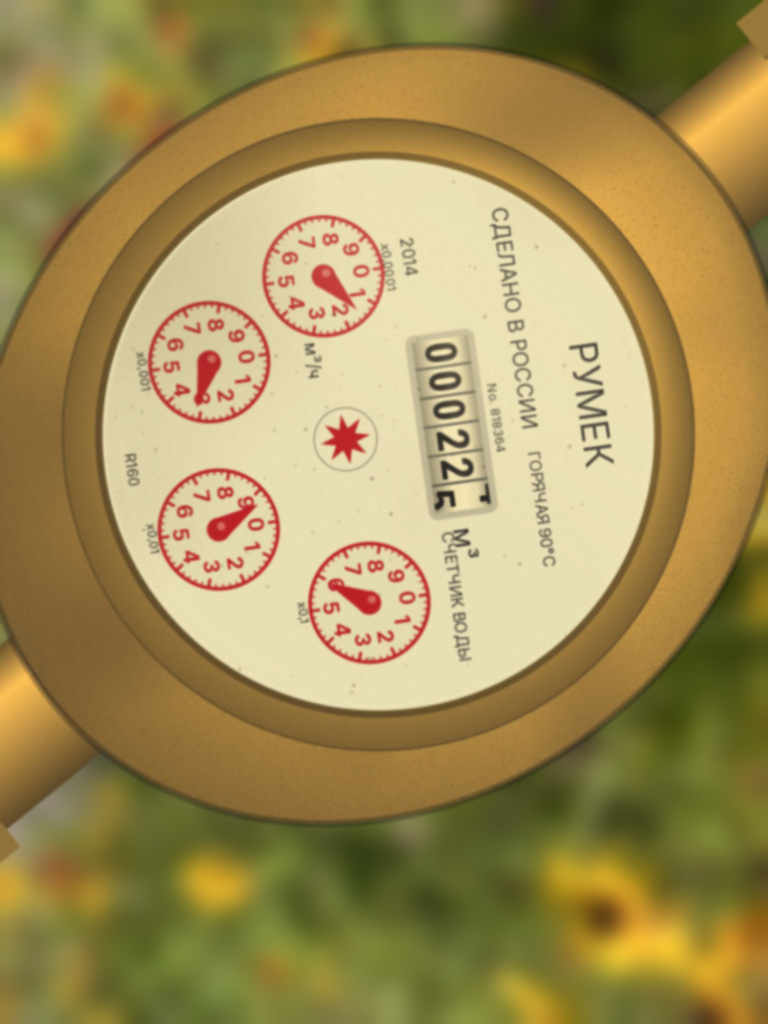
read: 224.5931 m³
